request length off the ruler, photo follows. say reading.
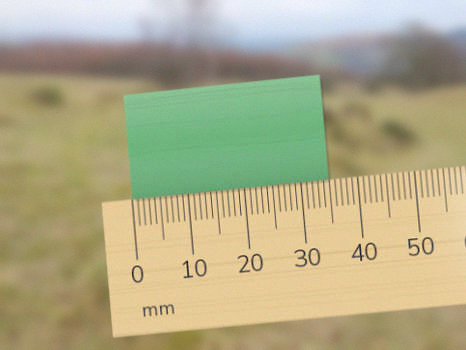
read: 35 mm
